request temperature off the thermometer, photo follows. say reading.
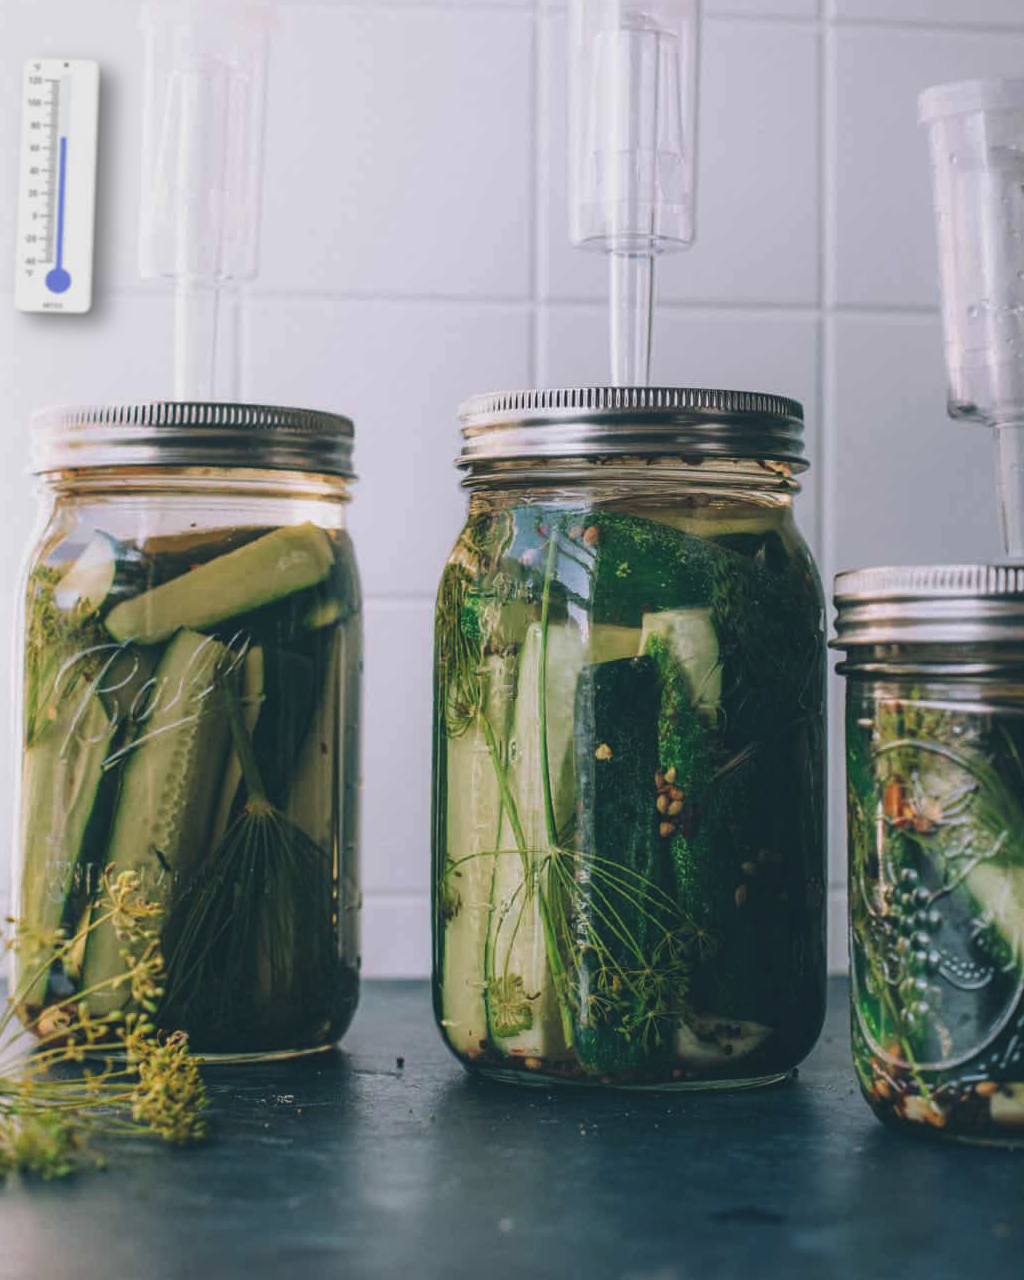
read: 70 °F
